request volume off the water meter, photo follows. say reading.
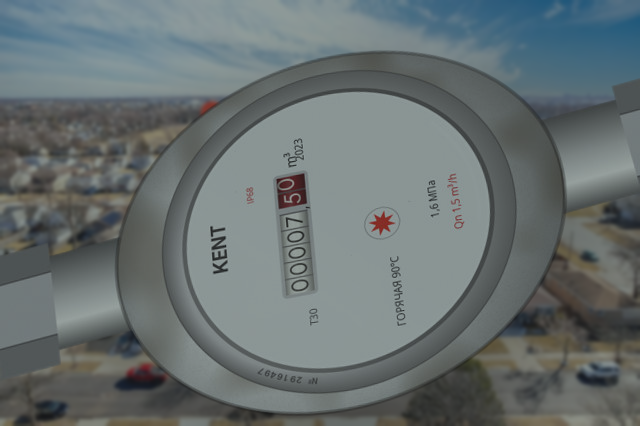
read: 7.50 m³
